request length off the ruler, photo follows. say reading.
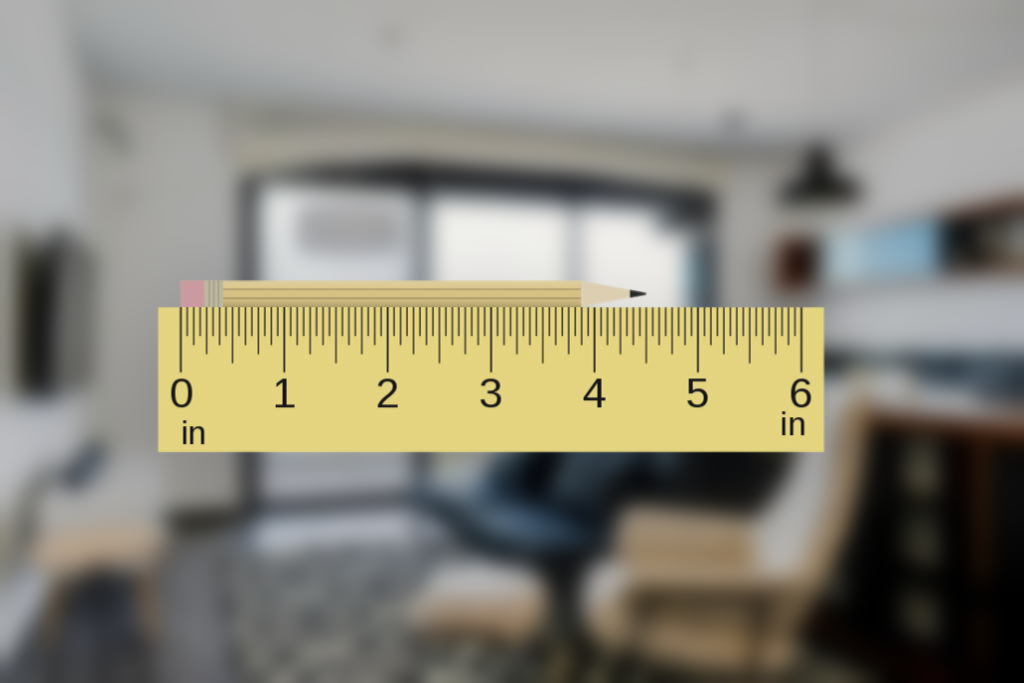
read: 4.5 in
